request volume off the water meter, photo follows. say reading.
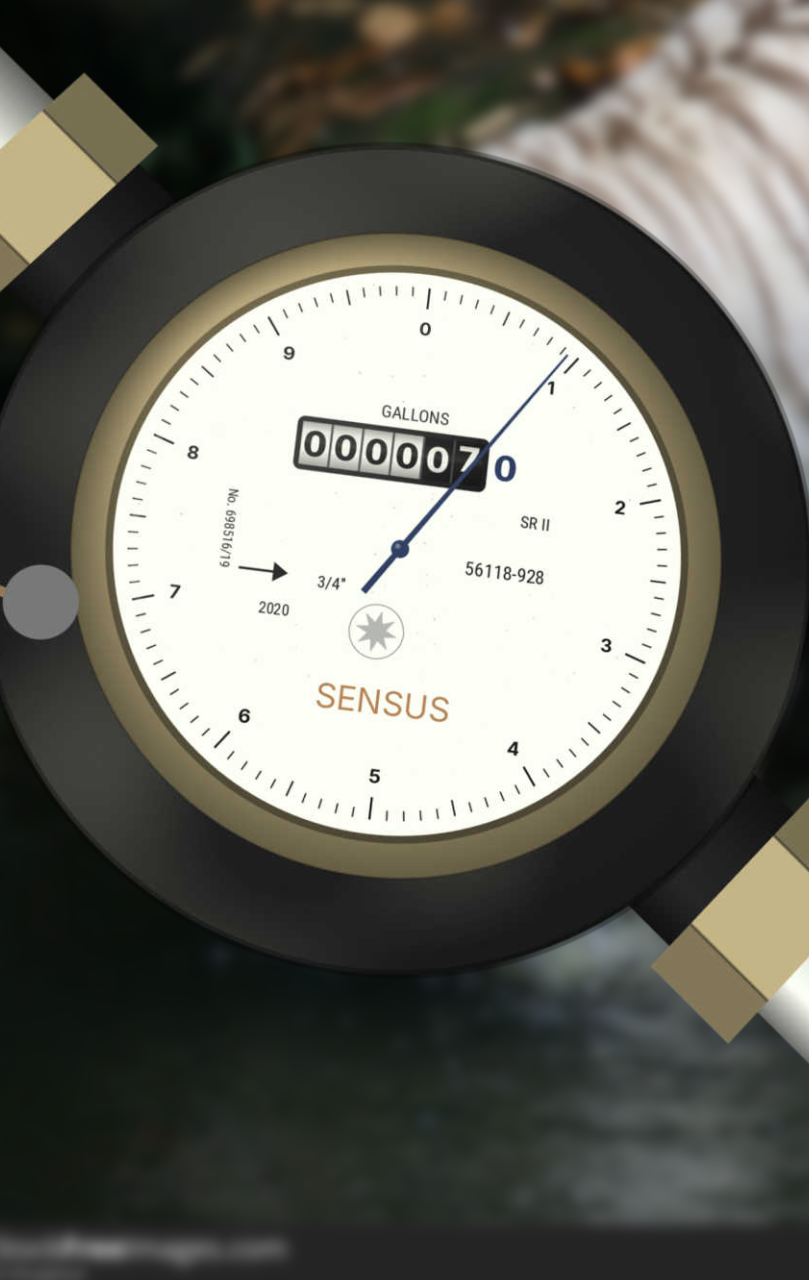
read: 70.9 gal
